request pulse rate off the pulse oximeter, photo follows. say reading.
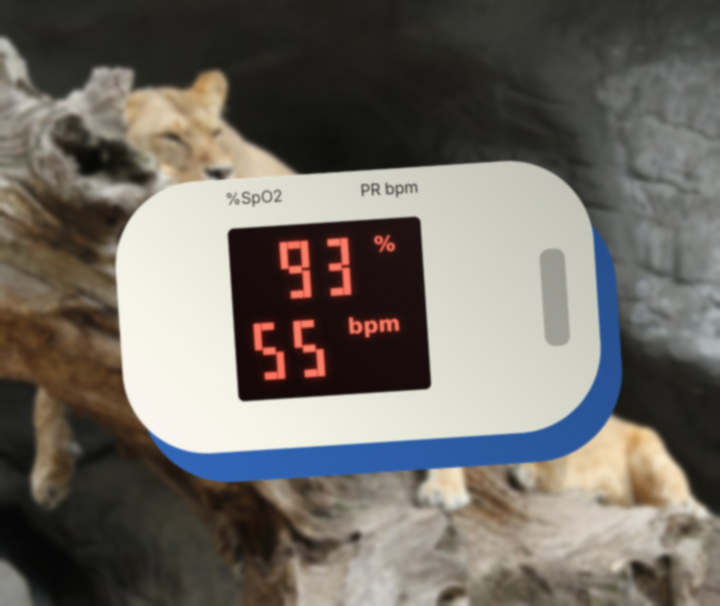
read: 55 bpm
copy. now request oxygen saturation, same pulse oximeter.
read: 93 %
